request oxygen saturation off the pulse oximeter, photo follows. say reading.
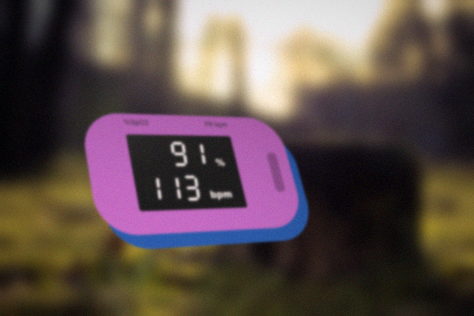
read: 91 %
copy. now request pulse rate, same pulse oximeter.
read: 113 bpm
